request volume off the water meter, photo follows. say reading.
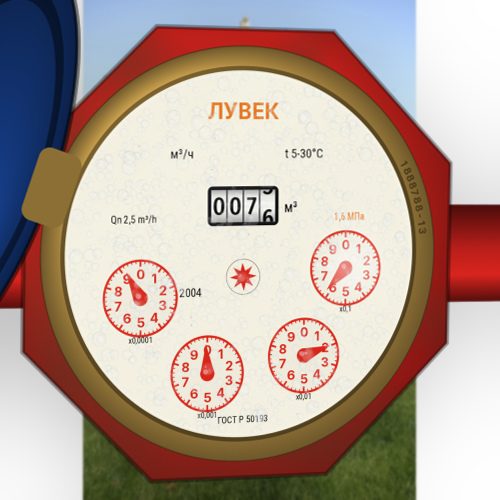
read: 75.6199 m³
